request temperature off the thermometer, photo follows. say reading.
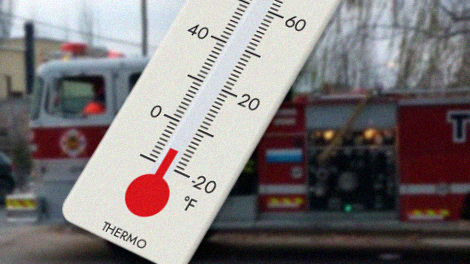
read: -12 °F
